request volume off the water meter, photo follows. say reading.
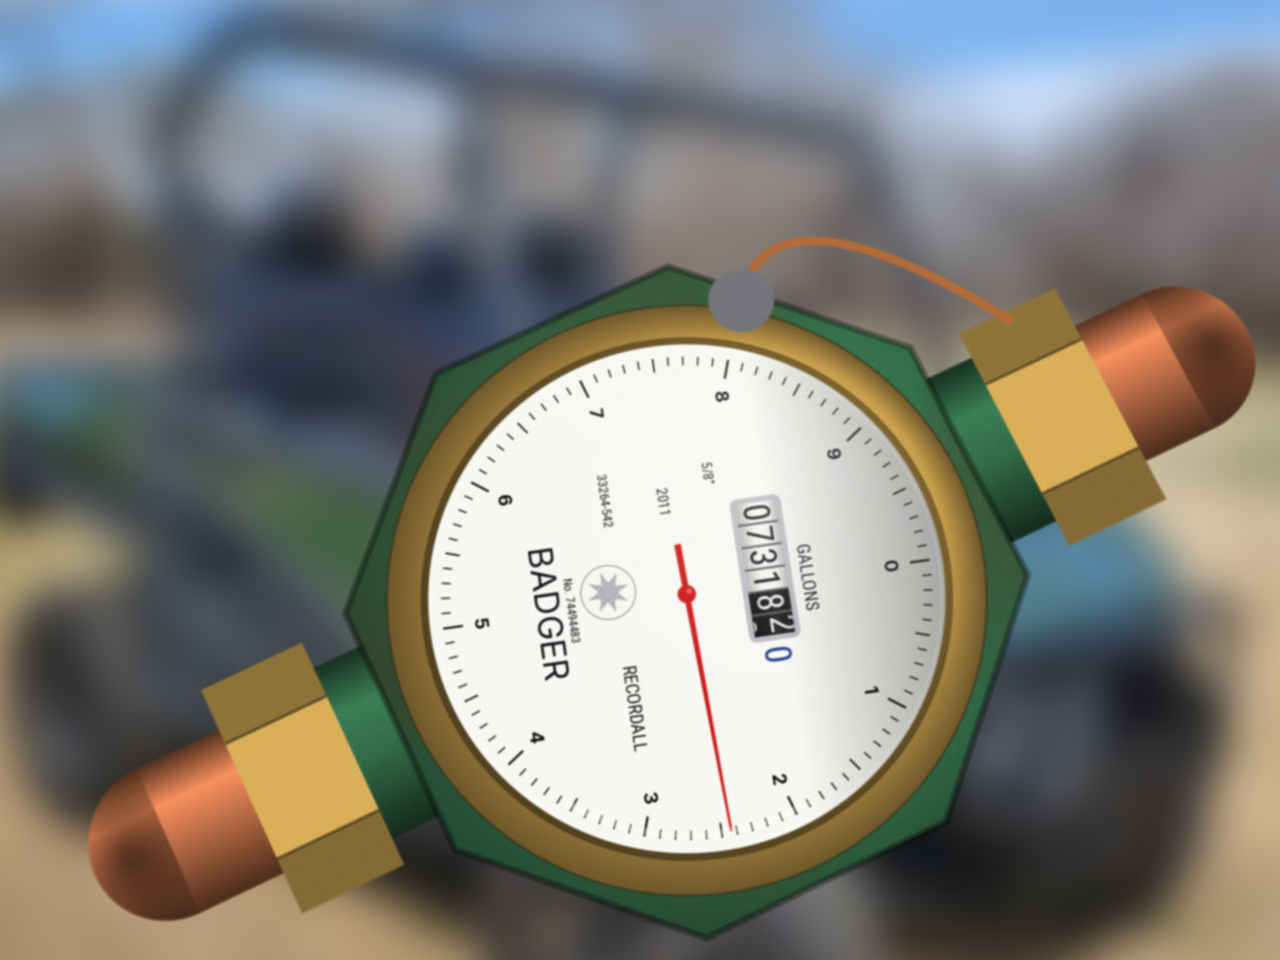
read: 731822.4 gal
